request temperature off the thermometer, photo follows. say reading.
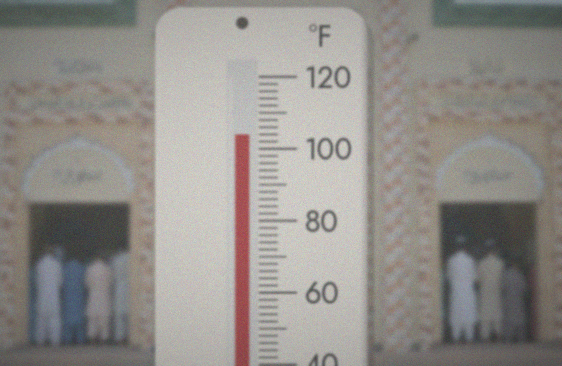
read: 104 °F
